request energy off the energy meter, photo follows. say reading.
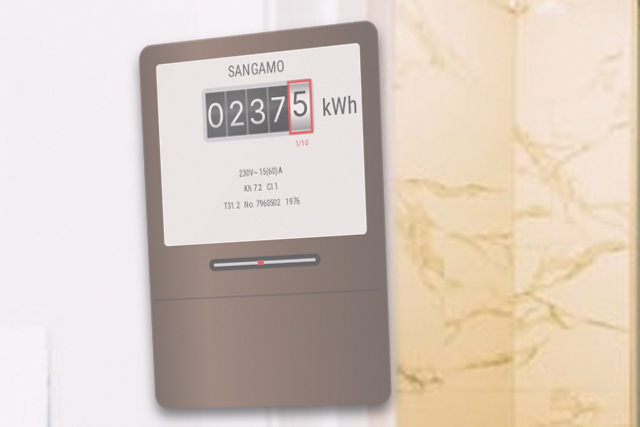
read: 237.5 kWh
